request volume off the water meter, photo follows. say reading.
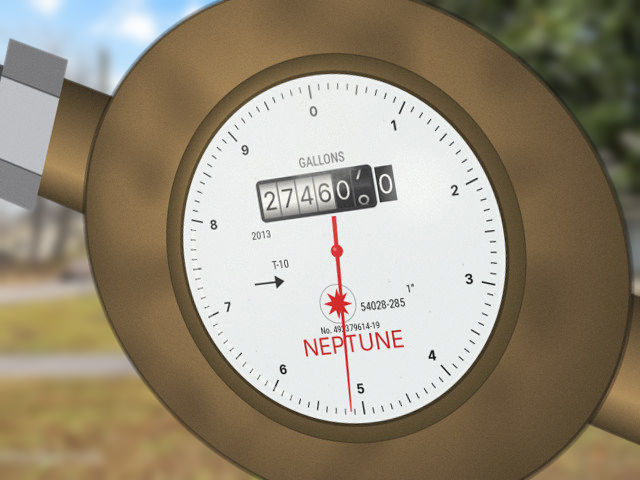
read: 2746075.1 gal
